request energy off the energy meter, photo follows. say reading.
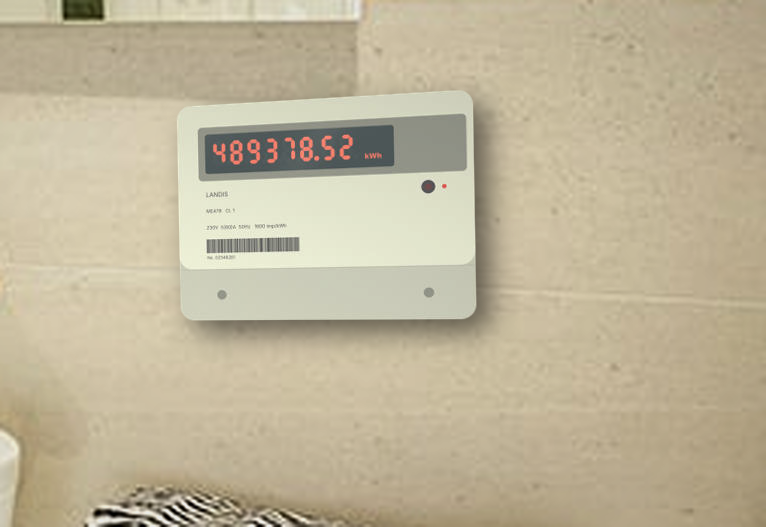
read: 489378.52 kWh
